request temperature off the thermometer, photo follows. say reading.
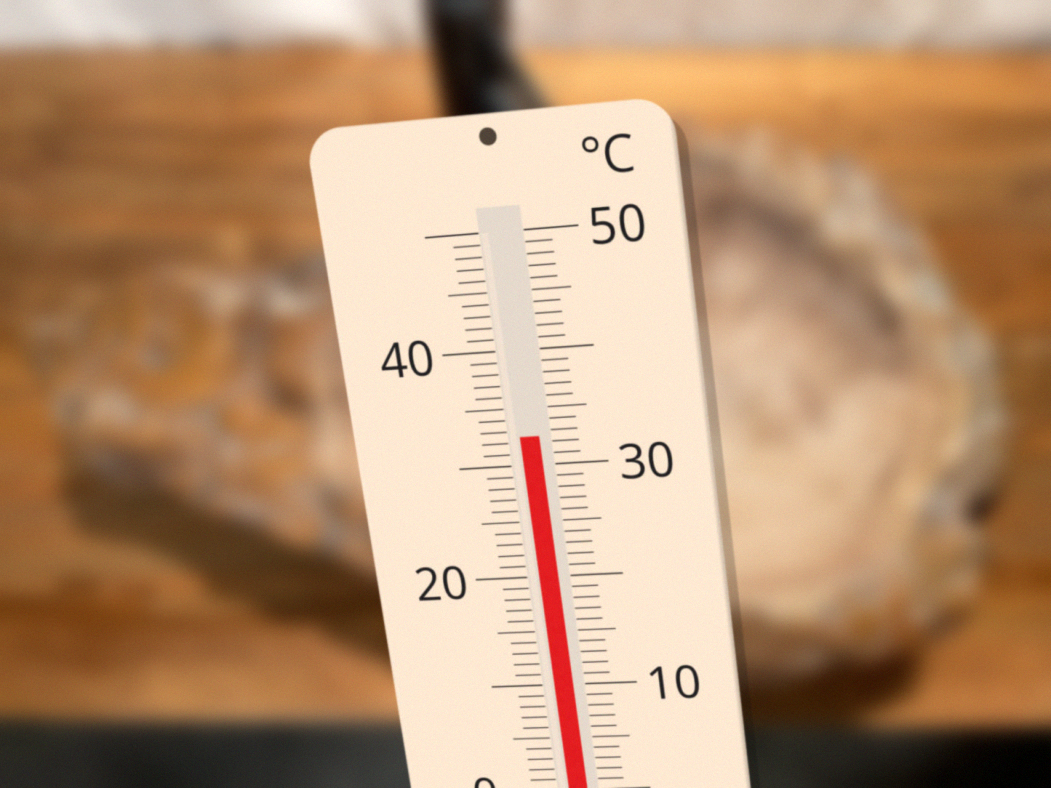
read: 32.5 °C
